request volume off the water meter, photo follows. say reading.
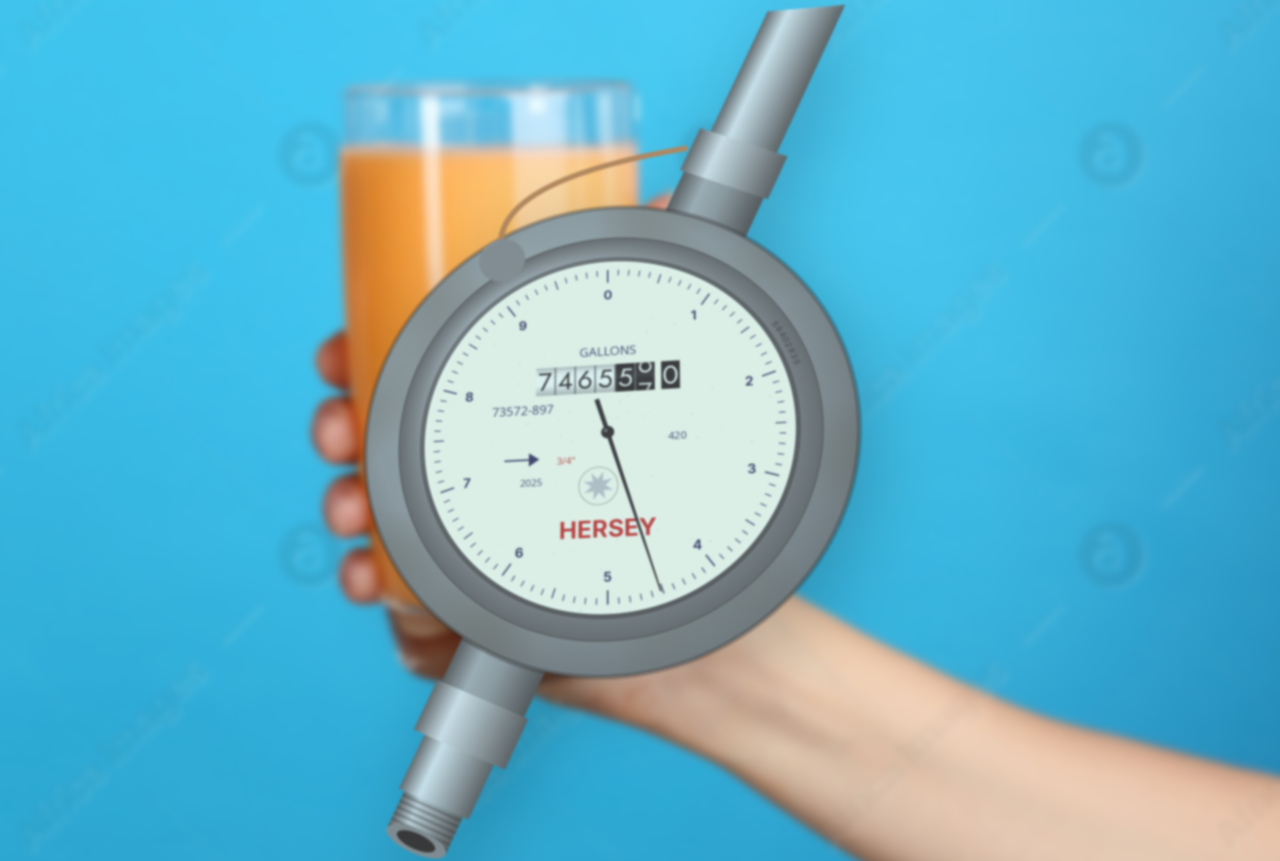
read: 7465564.5 gal
